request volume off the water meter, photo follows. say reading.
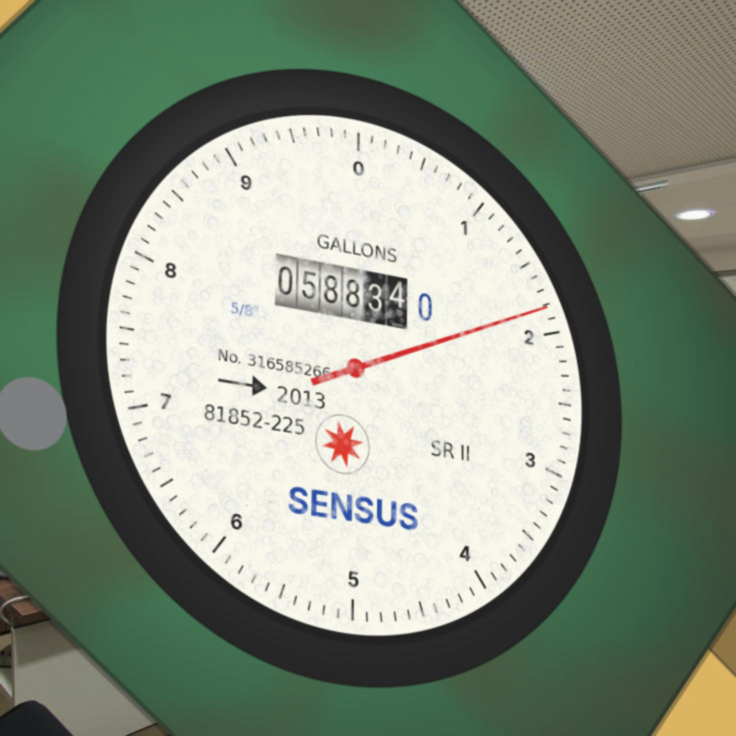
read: 588341.8 gal
